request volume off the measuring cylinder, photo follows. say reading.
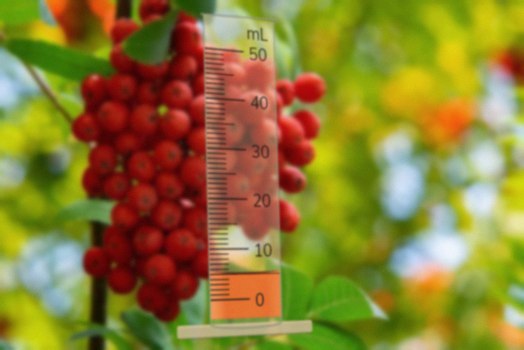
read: 5 mL
